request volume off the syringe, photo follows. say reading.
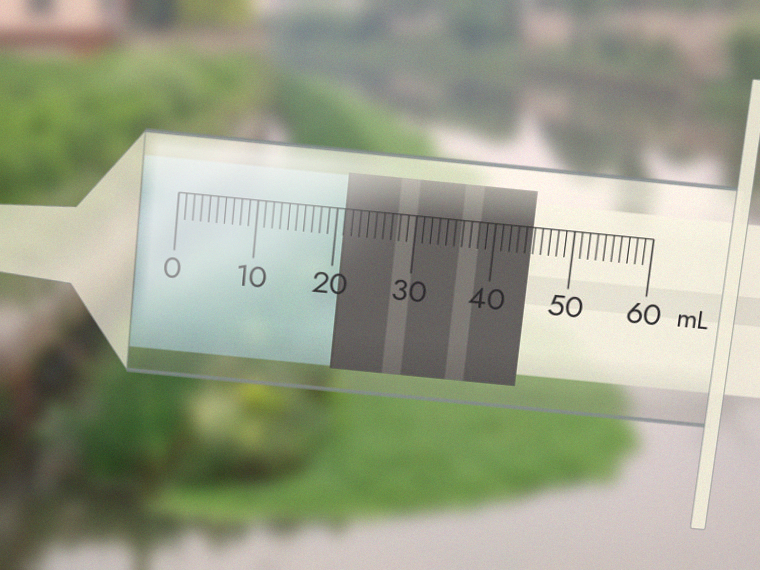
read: 21 mL
